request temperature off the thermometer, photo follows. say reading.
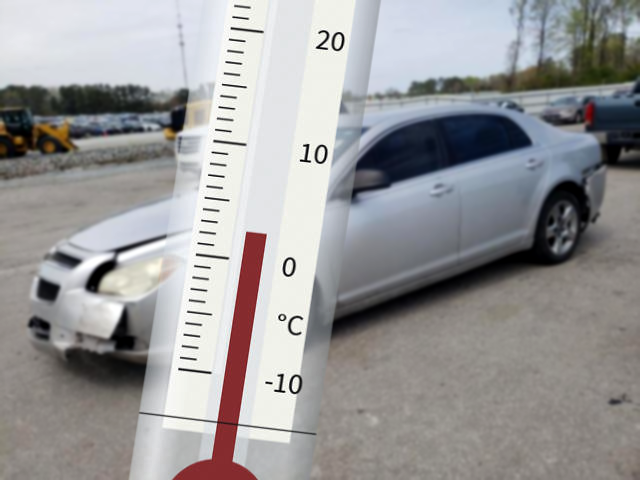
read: 2.5 °C
